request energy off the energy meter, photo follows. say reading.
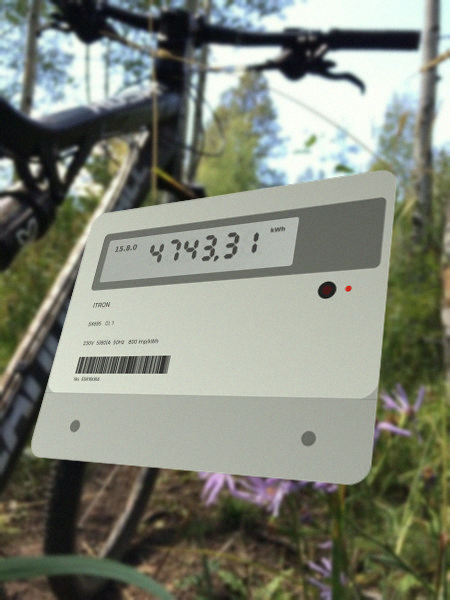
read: 4743.31 kWh
